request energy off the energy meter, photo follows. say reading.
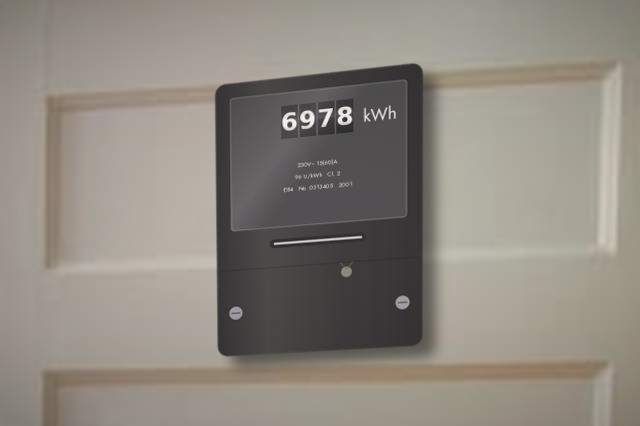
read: 6978 kWh
